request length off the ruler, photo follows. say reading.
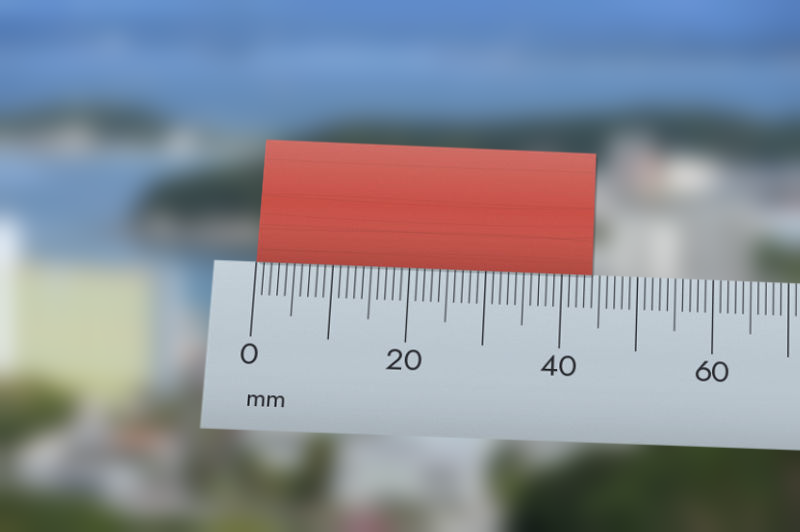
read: 44 mm
